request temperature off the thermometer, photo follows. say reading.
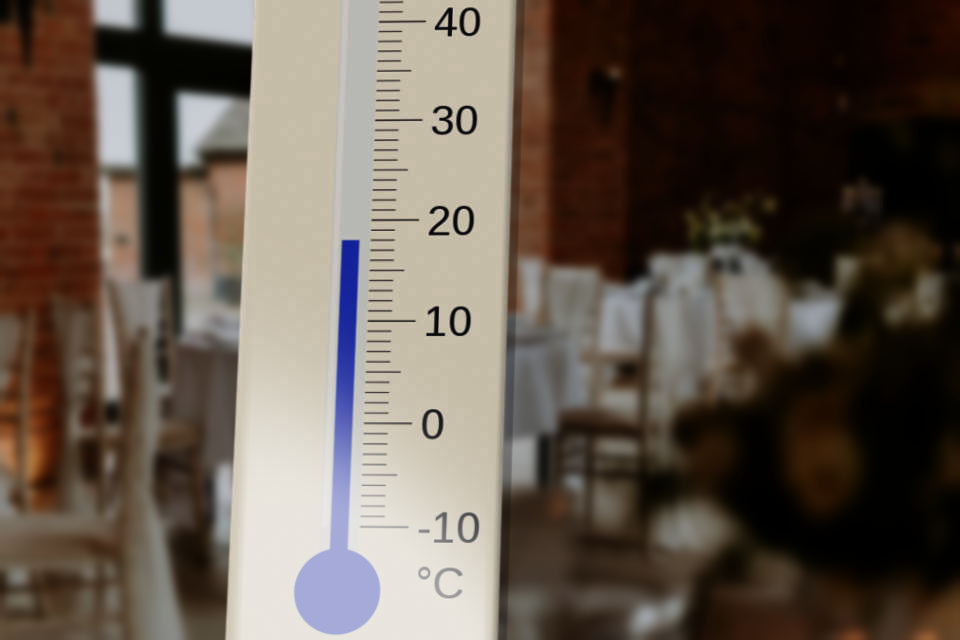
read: 18 °C
